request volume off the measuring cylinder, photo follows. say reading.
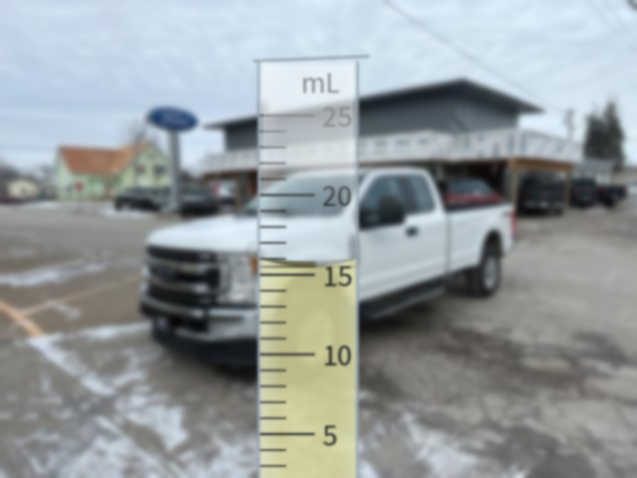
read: 15.5 mL
